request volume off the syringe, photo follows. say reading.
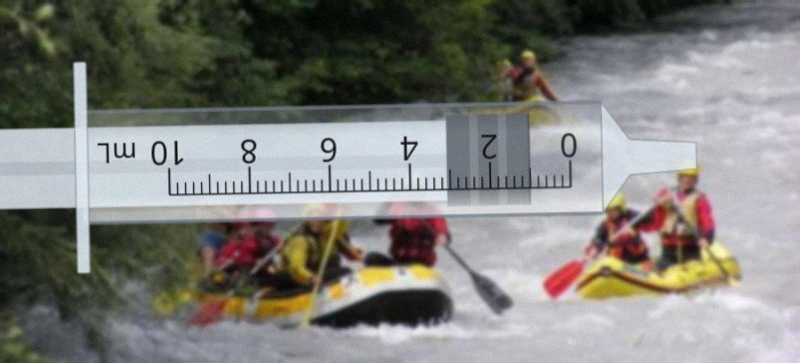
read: 1 mL
